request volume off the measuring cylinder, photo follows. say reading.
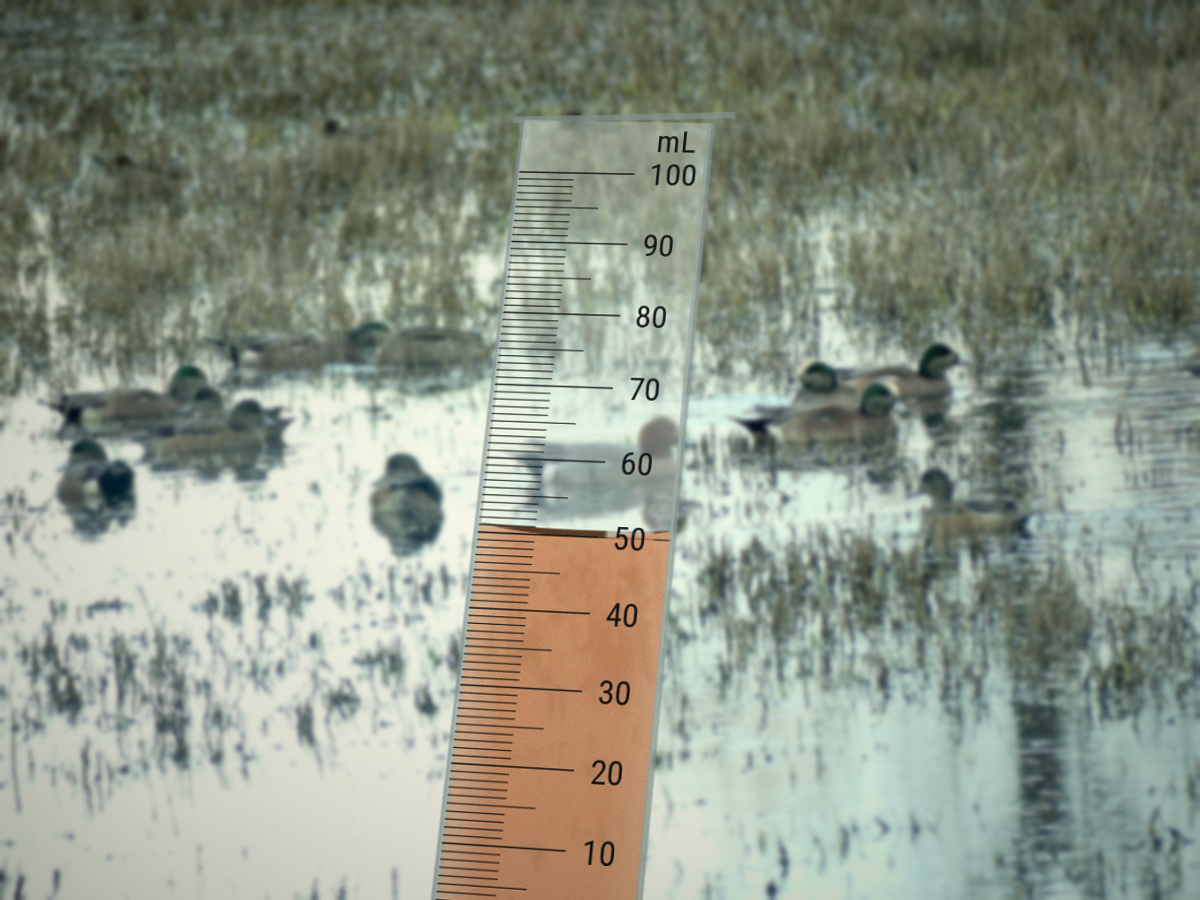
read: 50 mL
